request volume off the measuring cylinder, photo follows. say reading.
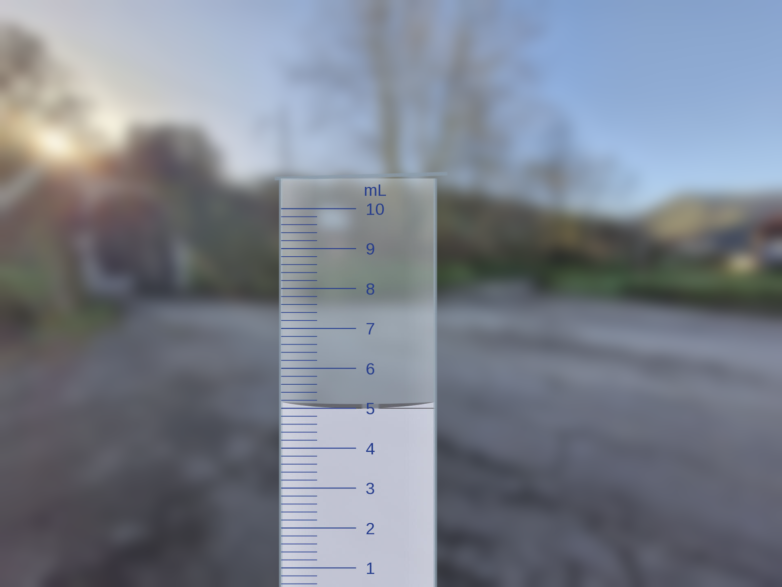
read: 5 mL
